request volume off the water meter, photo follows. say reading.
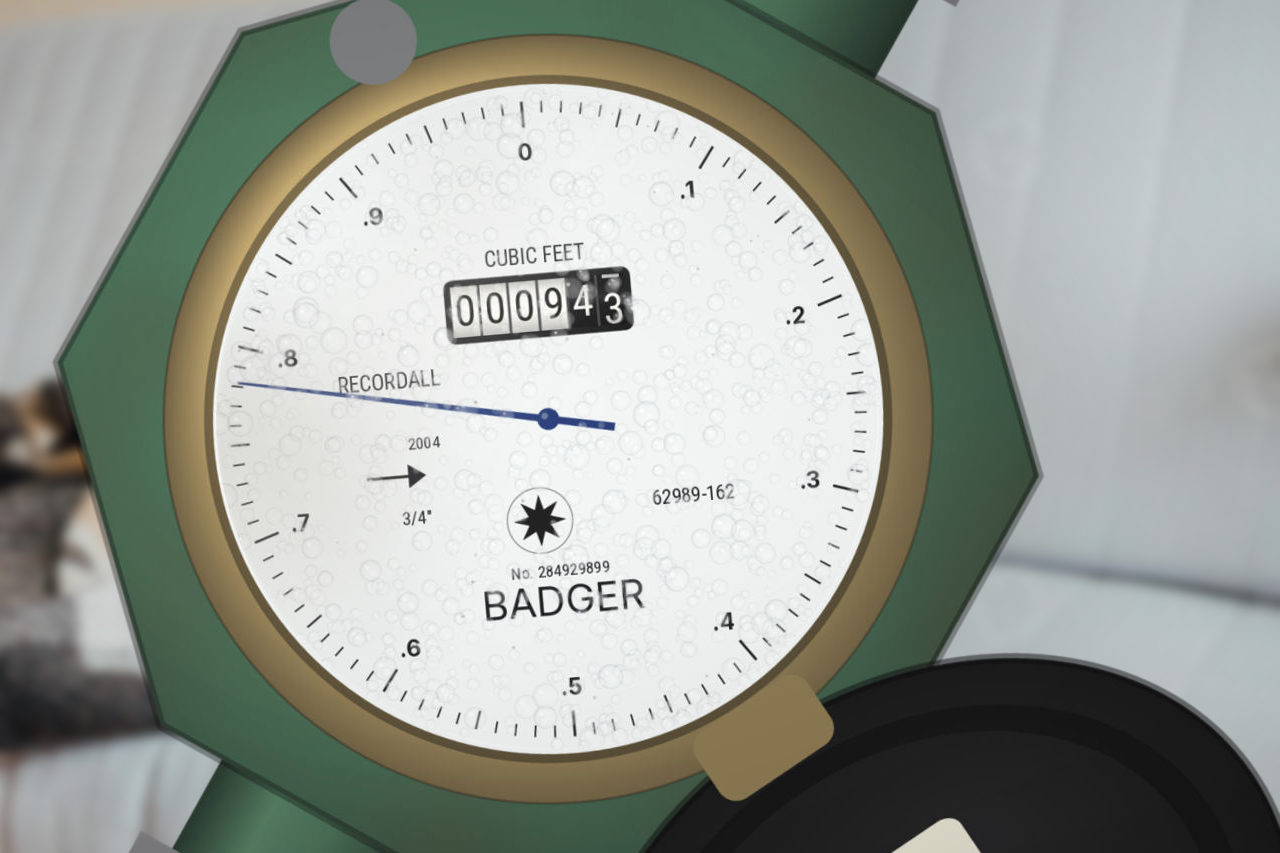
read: 942.78 ft³
